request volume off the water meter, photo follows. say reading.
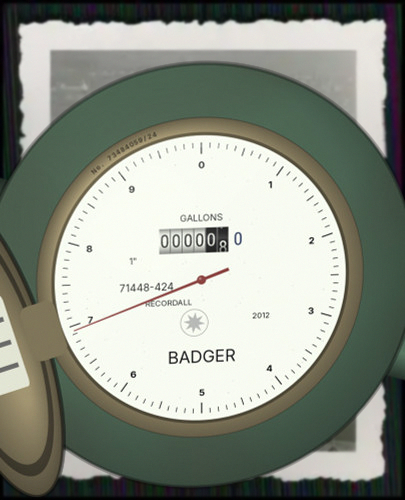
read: 76.9 gal
